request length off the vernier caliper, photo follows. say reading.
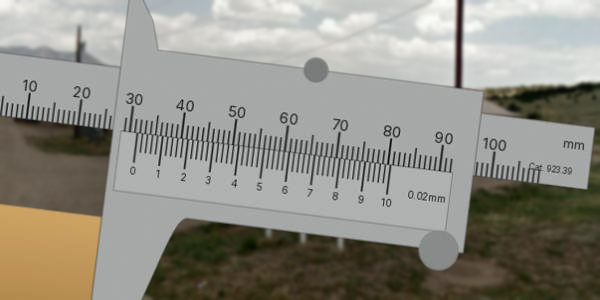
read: 31.5 mm
